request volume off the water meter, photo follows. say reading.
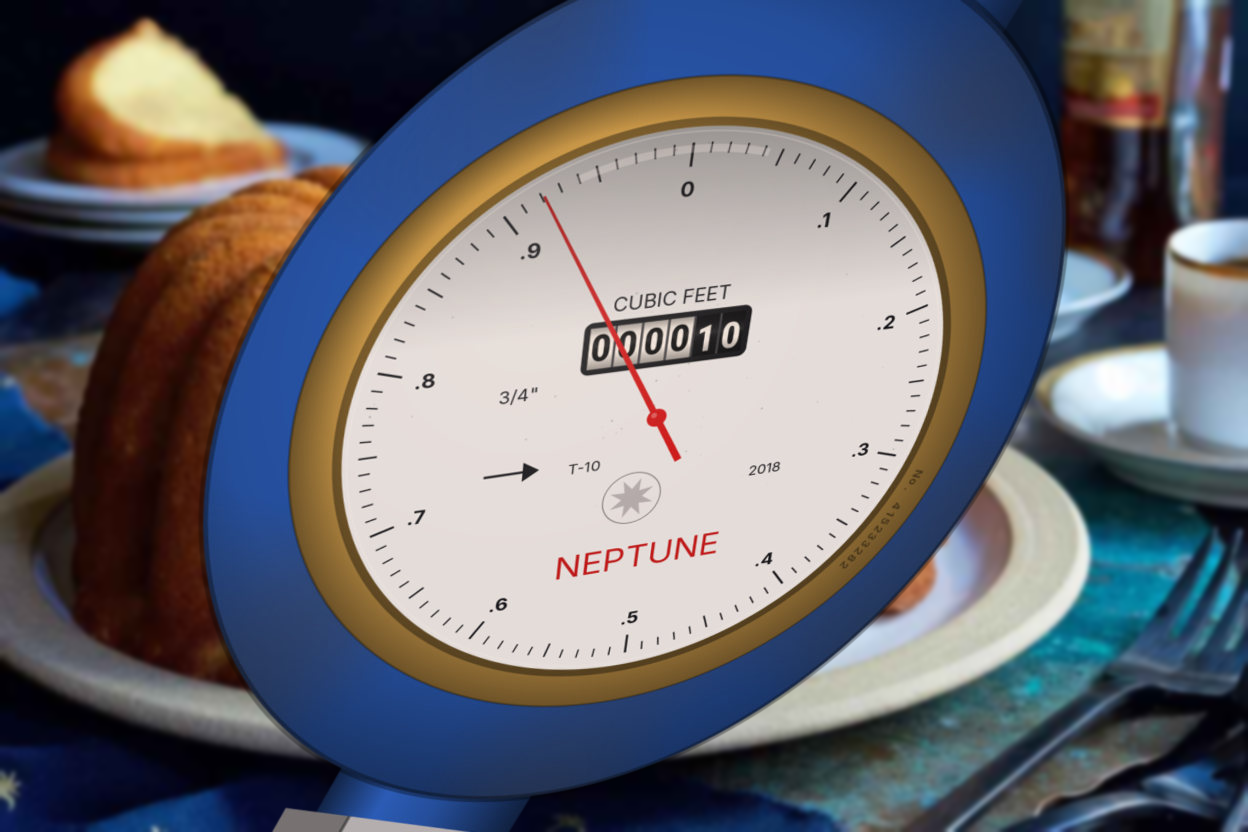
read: 9.92 ft³
